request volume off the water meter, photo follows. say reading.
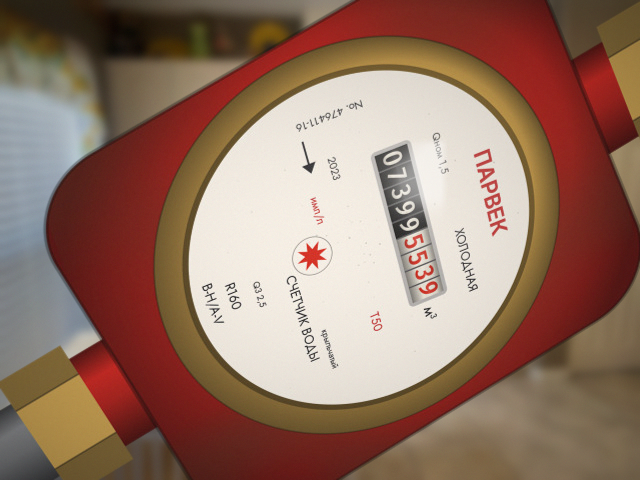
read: 7399.5539 m³
